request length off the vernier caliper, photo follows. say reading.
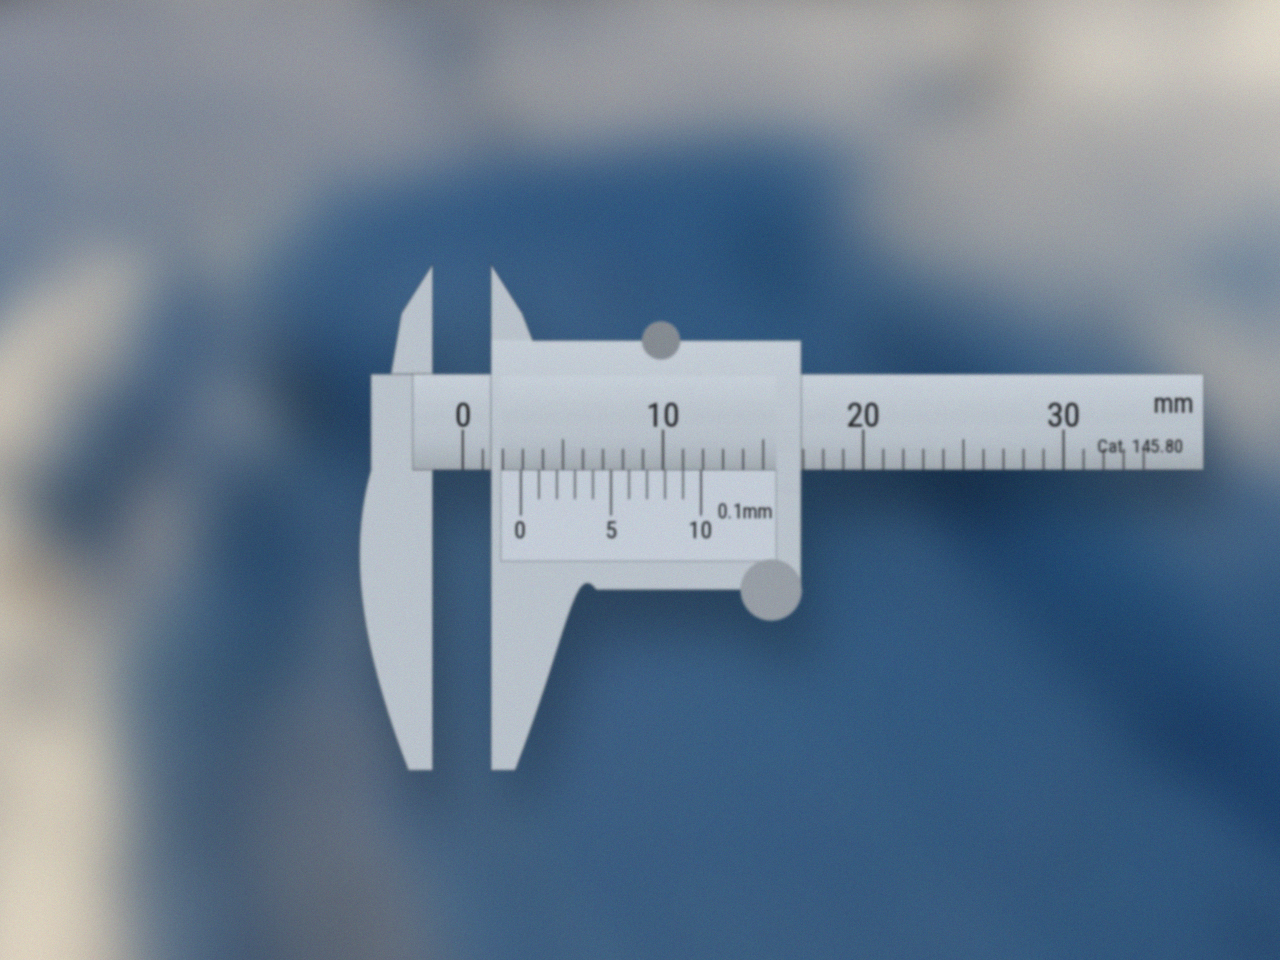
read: 2.9 mm
